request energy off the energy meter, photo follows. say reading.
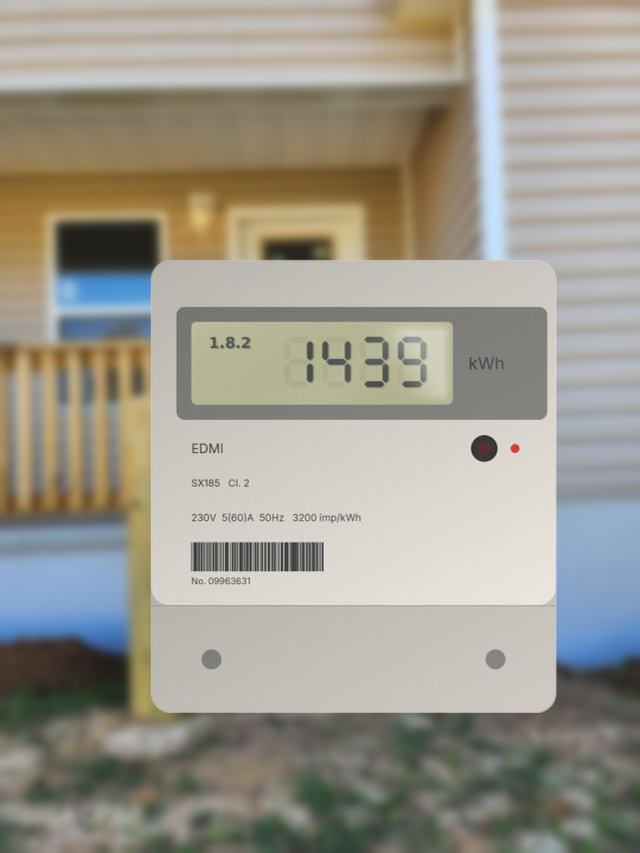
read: 1439 kWh
